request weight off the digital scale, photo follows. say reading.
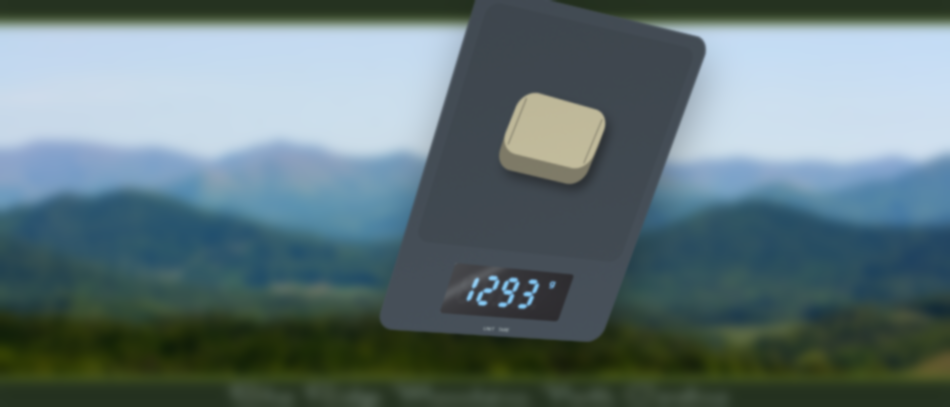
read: 1293 g
